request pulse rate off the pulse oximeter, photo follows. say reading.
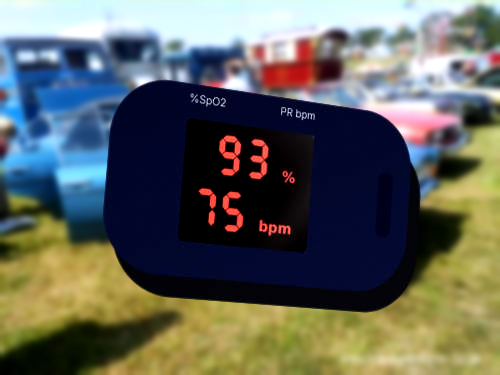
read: 75 bpm
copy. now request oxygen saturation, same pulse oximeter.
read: 93 %
